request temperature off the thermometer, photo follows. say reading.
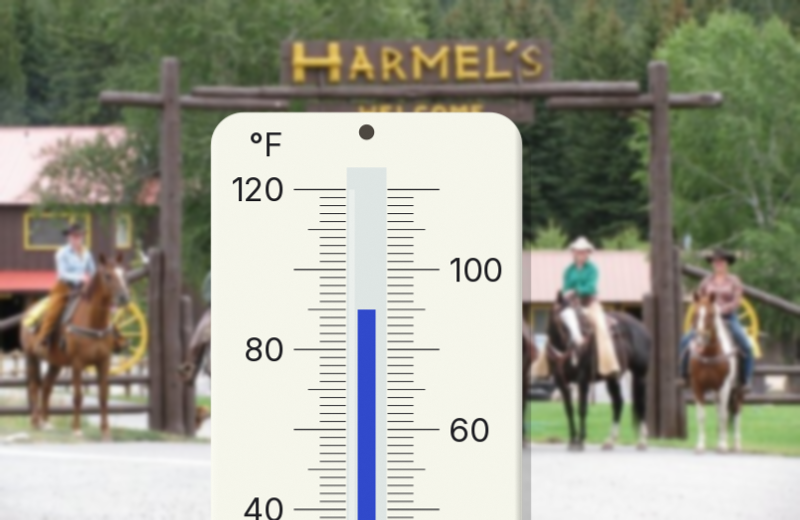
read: 90 °F
